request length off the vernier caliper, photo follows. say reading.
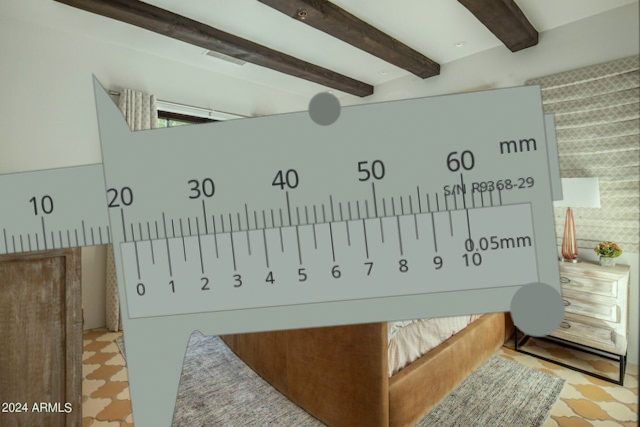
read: 21.2 mm
